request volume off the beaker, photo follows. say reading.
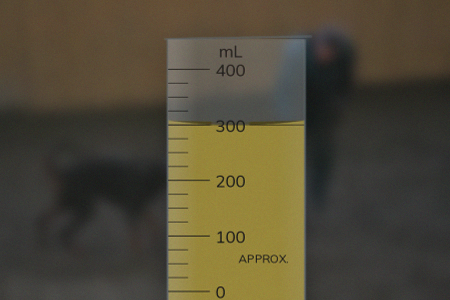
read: 300 mL
